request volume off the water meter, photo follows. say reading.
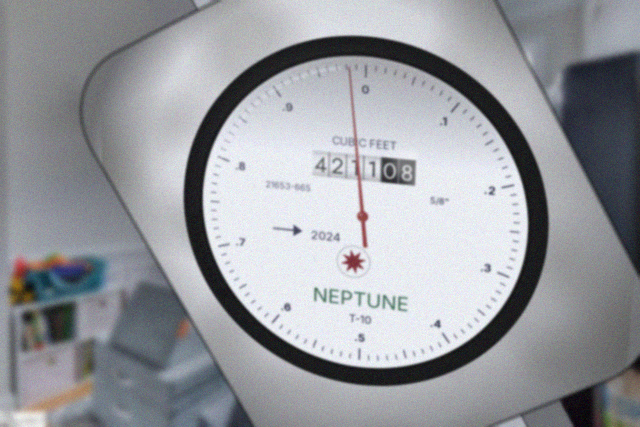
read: 421107.98 ft³
